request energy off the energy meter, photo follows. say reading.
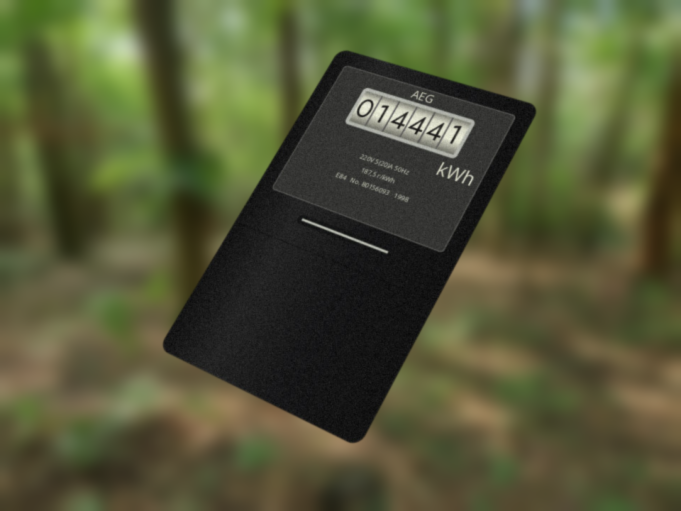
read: 14441 kWh
